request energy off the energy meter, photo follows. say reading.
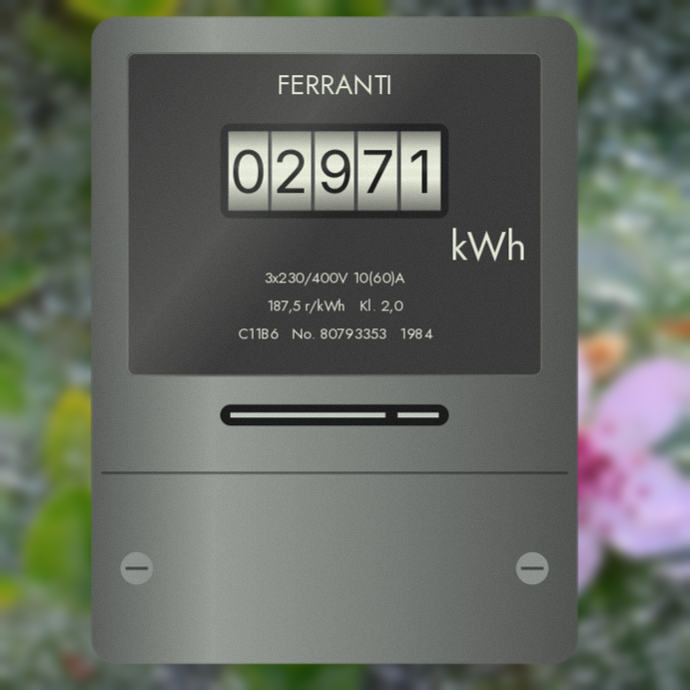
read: 2971 kWh
